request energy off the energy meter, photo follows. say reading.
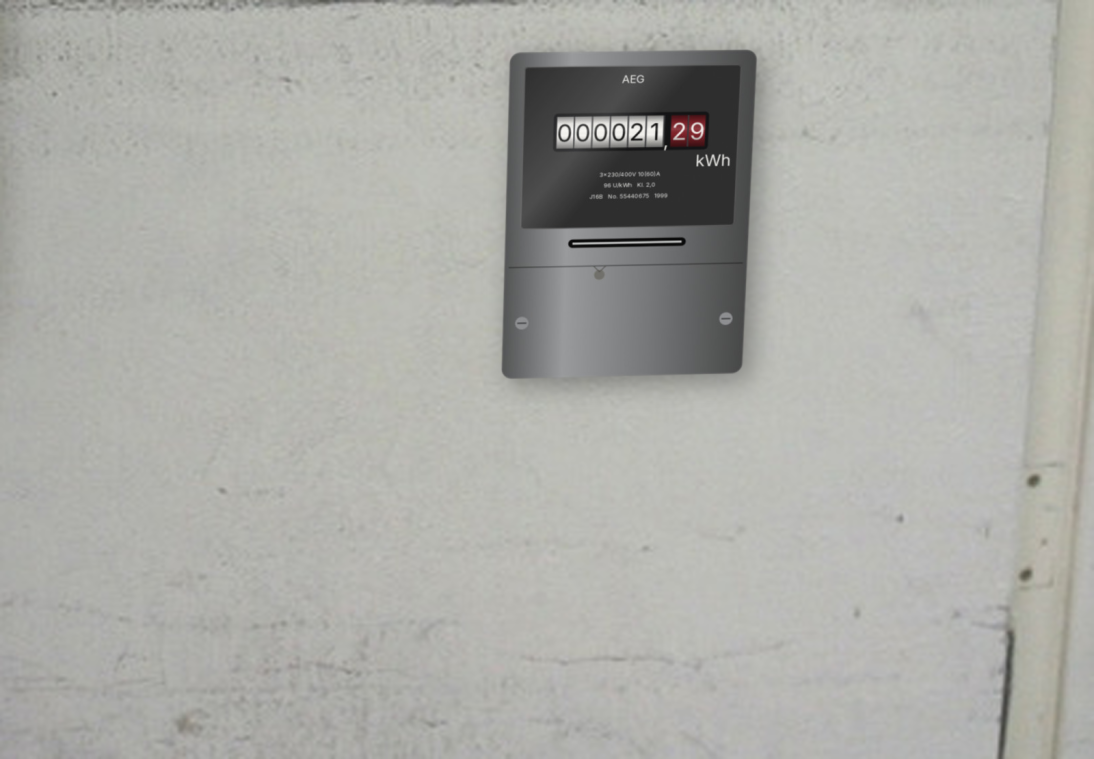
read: 21.29 kWh
